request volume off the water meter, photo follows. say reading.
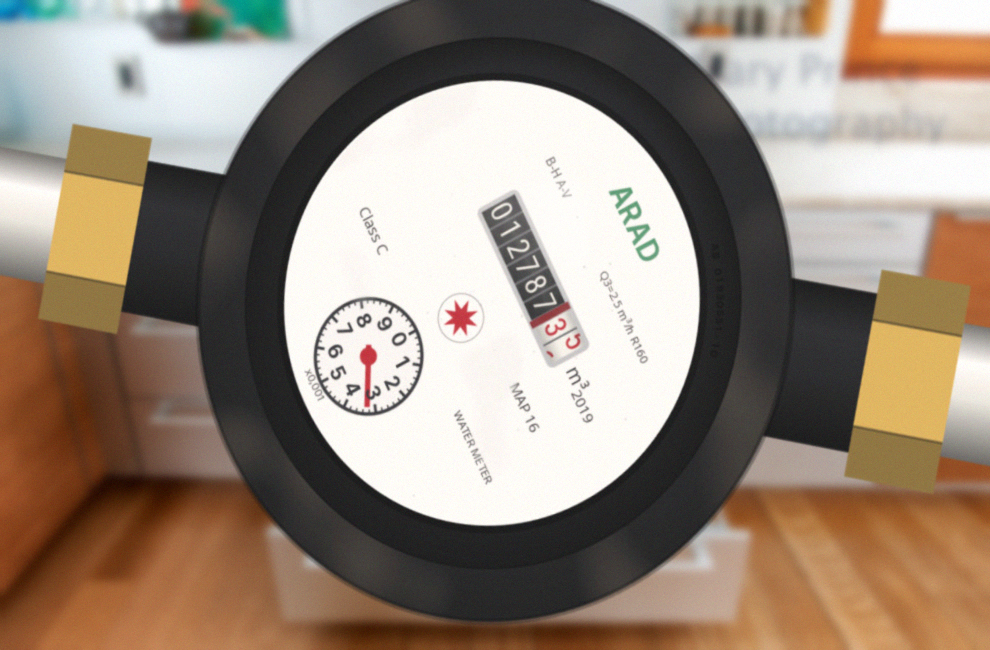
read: 12787.353 m³
